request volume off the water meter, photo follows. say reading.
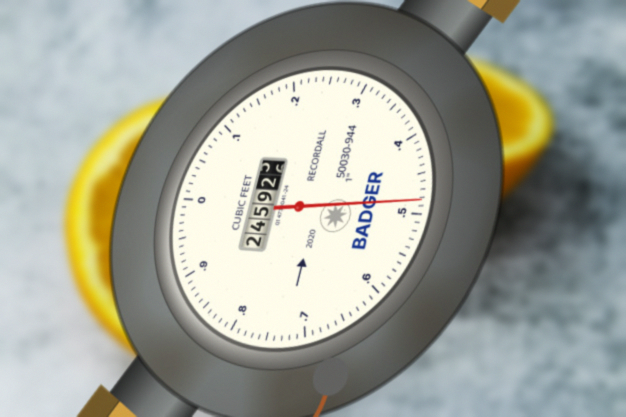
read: 245925.48 ft³
